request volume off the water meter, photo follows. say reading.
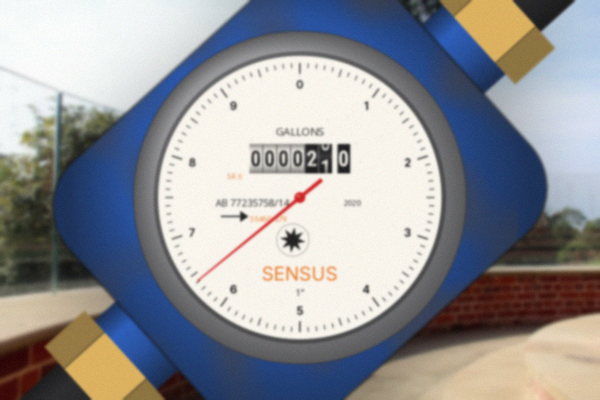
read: 206.4 gal
